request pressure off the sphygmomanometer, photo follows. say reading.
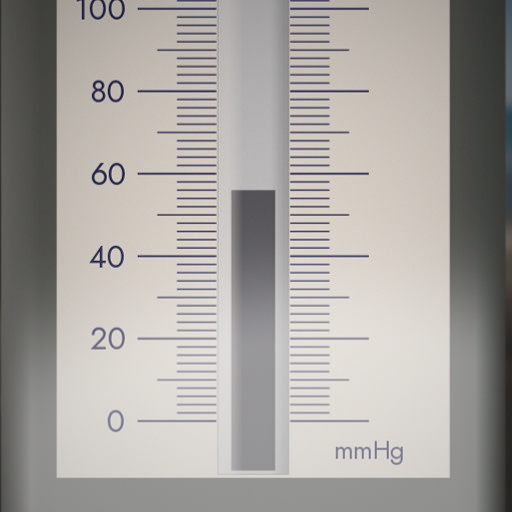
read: 56 mmHg
